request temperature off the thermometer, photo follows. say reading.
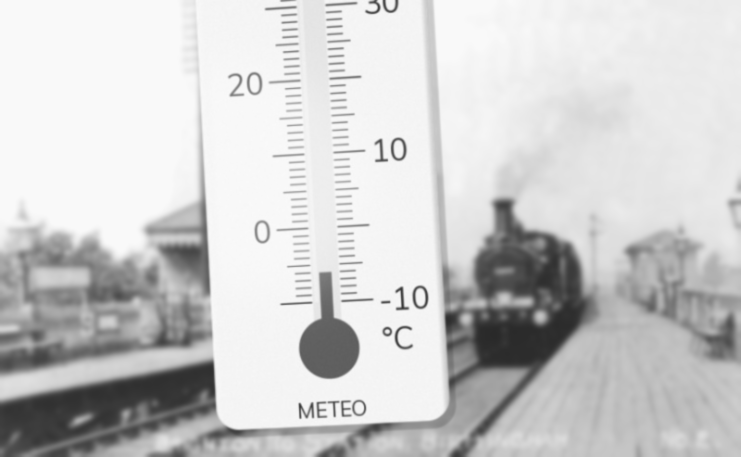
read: -6 °C
